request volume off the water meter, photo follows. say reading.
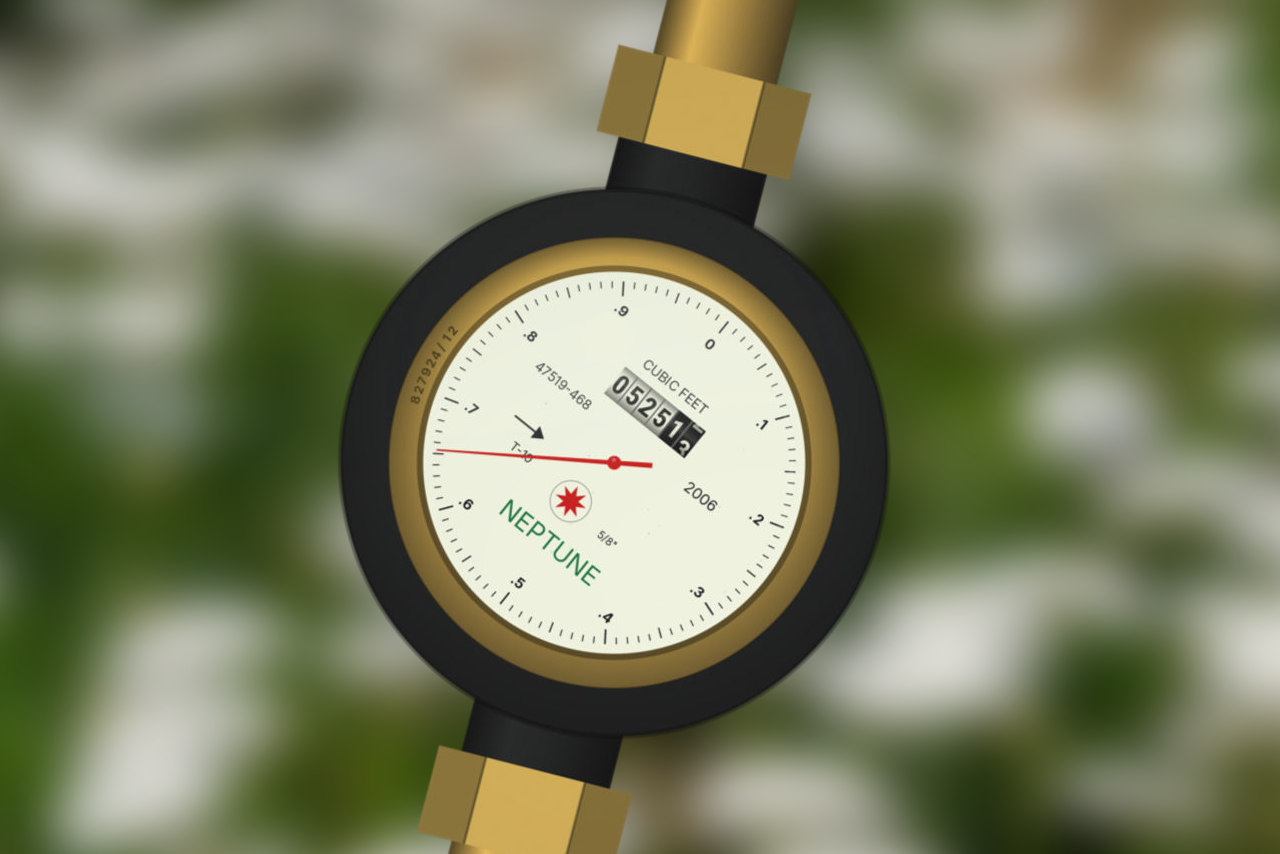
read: 52512.65 ft³
